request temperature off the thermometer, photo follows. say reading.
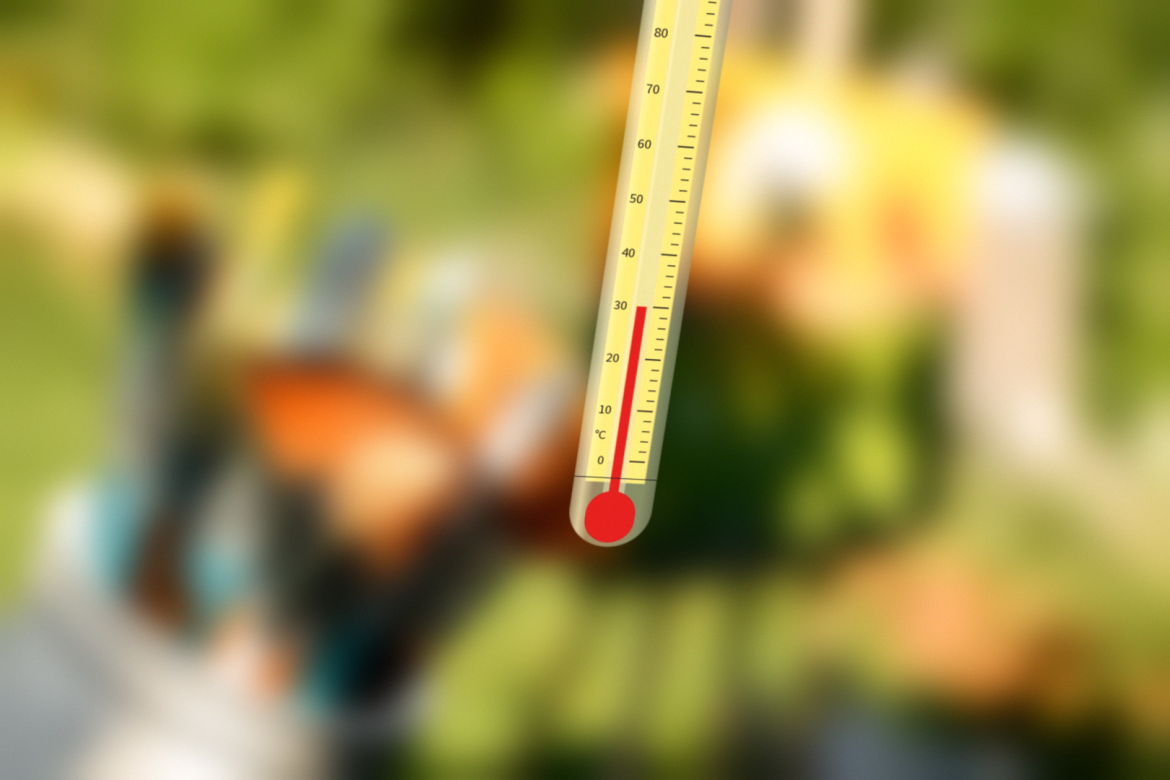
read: 30 °C
